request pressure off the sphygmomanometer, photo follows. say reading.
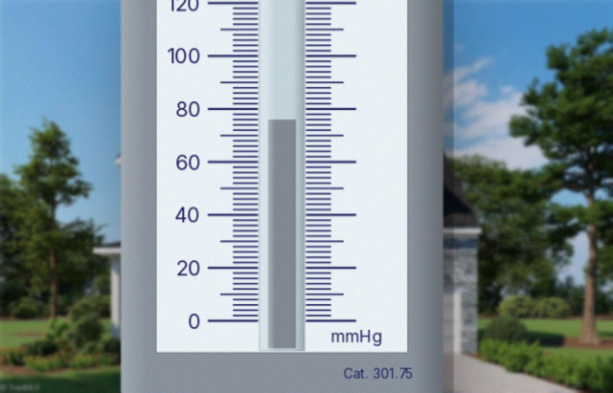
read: 76 mmHg
